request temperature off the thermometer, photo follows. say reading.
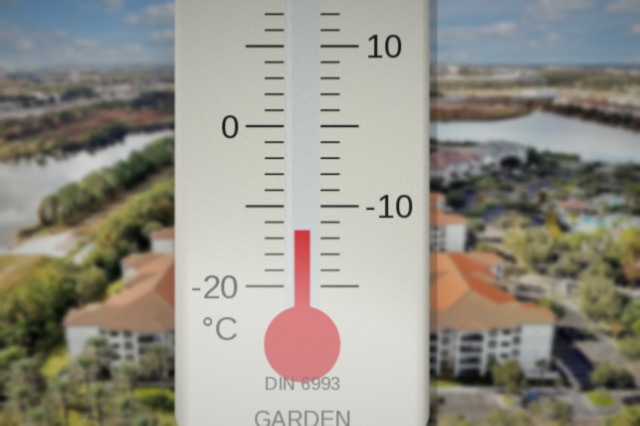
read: -13 °C
